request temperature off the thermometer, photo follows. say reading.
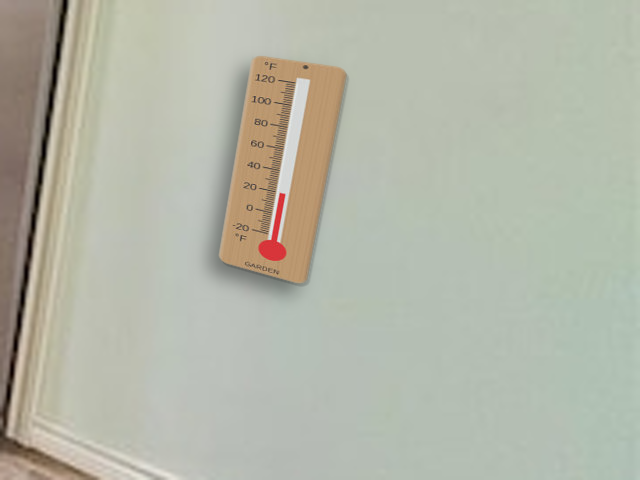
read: 20 °F
